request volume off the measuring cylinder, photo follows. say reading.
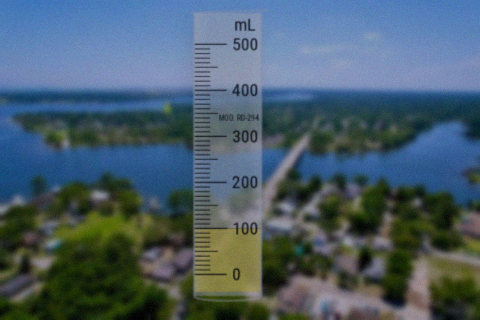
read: 100 mL
